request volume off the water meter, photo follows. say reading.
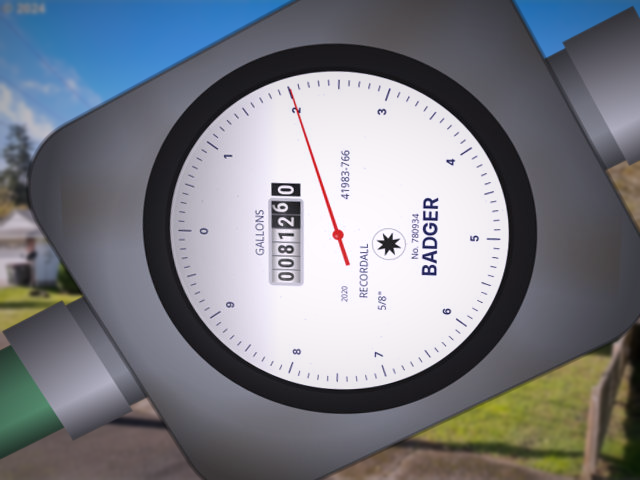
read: 81262.0 gal
